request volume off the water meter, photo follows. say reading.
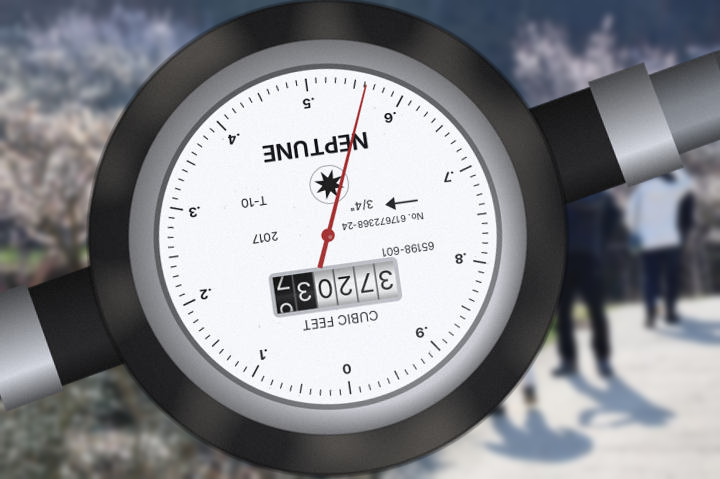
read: 372036.56 ft³
